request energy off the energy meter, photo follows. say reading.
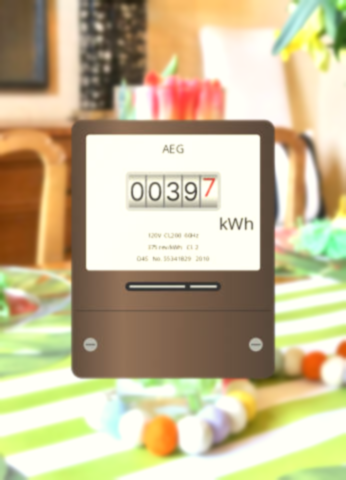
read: 39.7 kWh
